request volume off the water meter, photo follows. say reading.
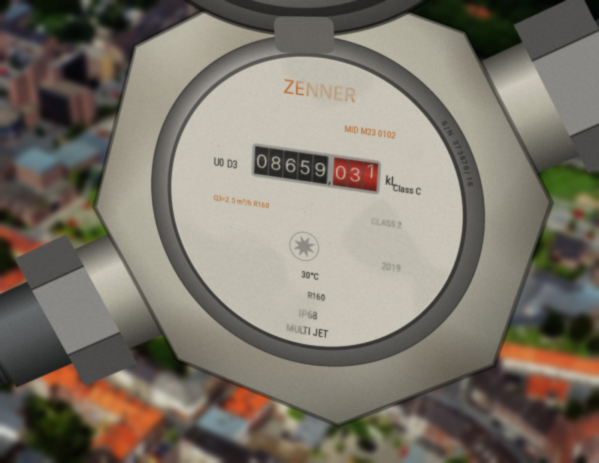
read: 8659.031 kL
